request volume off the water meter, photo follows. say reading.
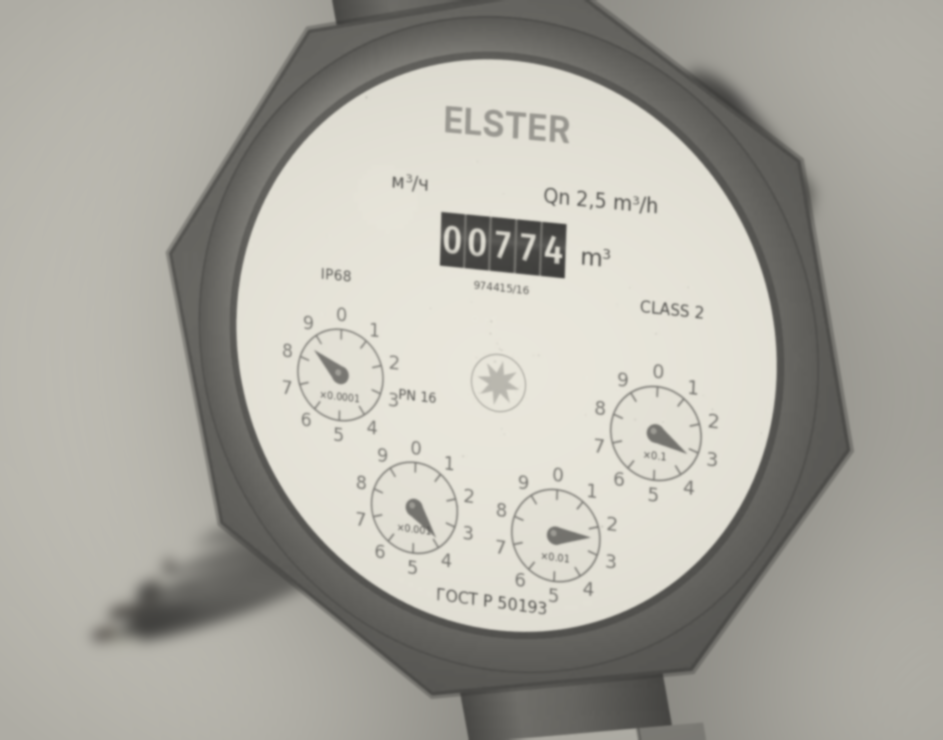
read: 774.3238 m³
